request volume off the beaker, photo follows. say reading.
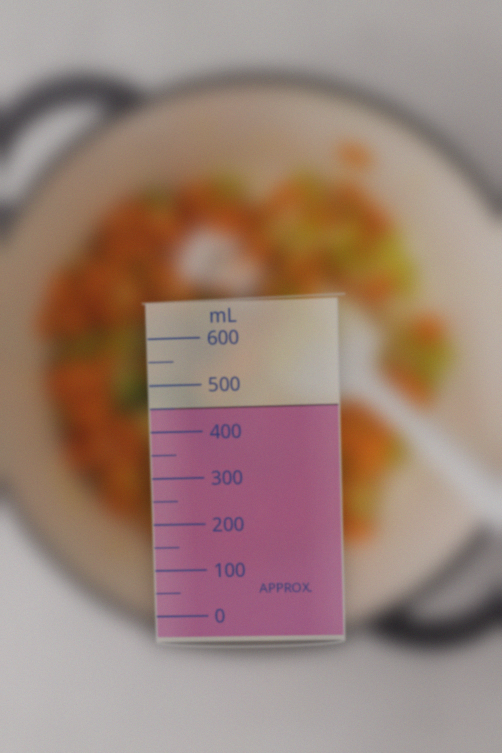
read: 450 mL
